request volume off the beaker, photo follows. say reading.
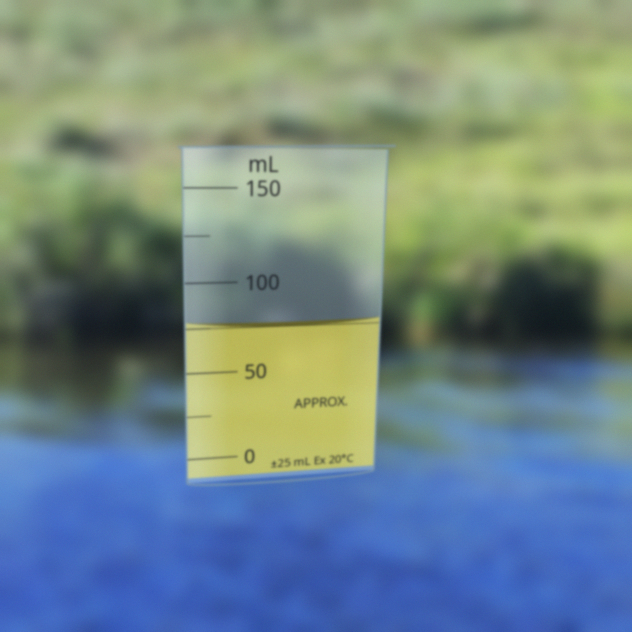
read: 75 mL
